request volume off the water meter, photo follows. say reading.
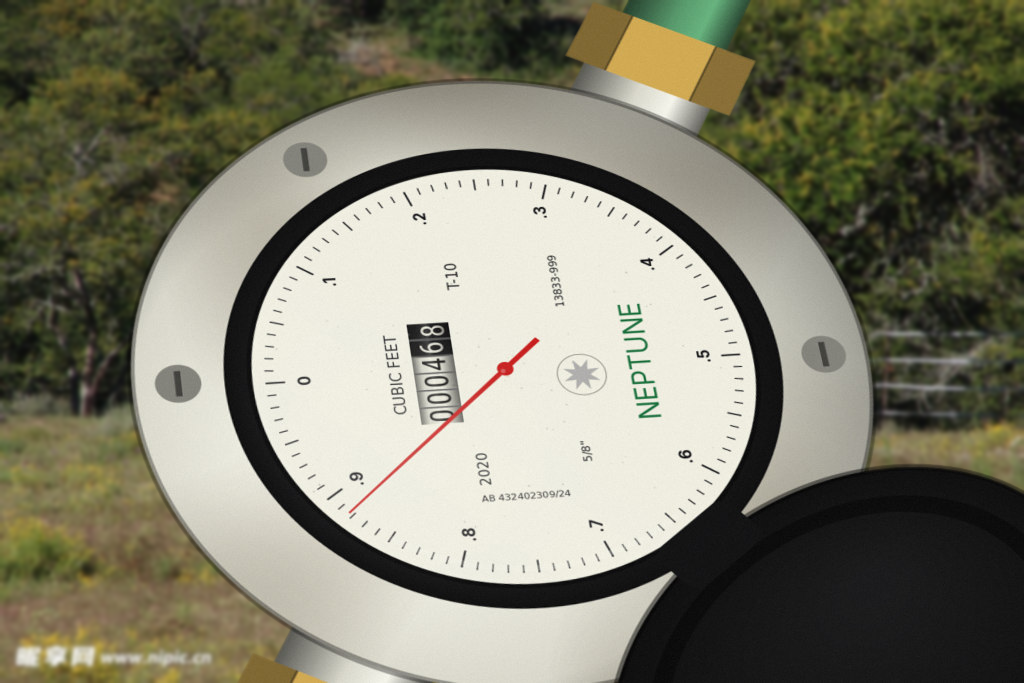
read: 467.88 ft³
